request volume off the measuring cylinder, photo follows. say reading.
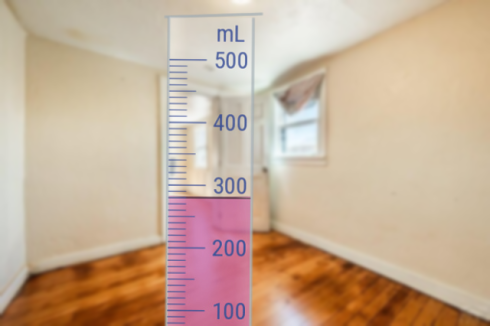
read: 280 mL
